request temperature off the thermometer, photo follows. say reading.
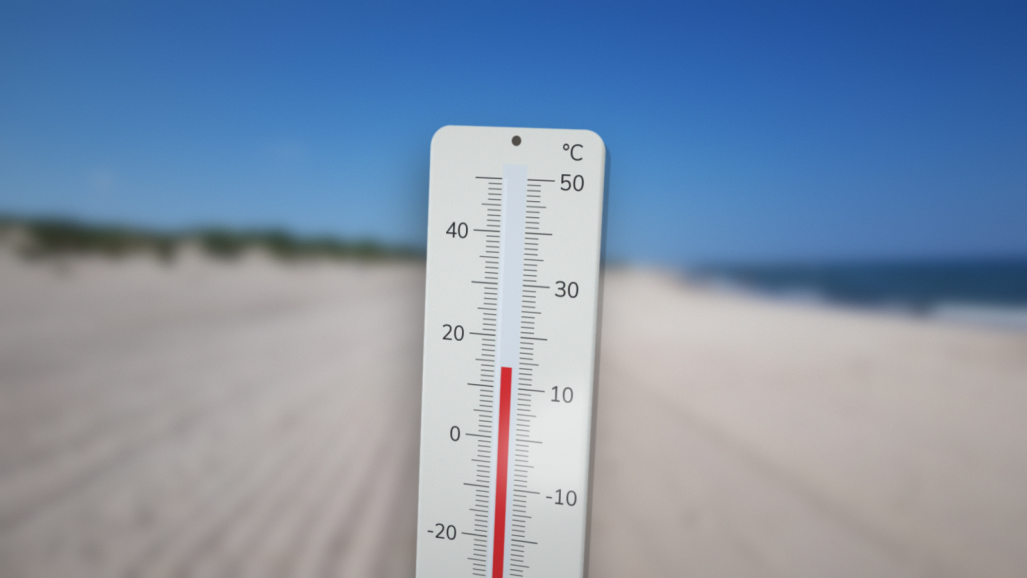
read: 14 °C
